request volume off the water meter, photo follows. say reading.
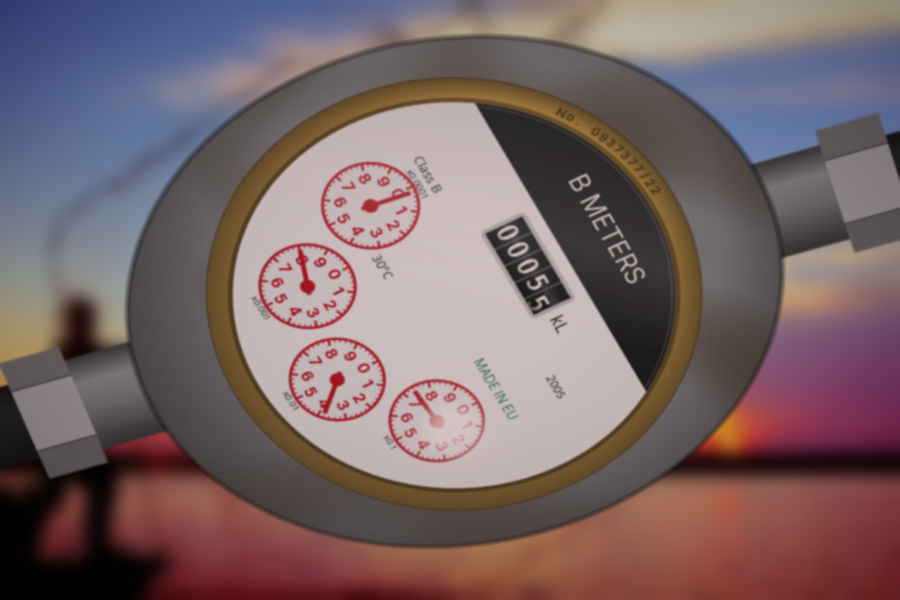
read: 54.7380 kL
